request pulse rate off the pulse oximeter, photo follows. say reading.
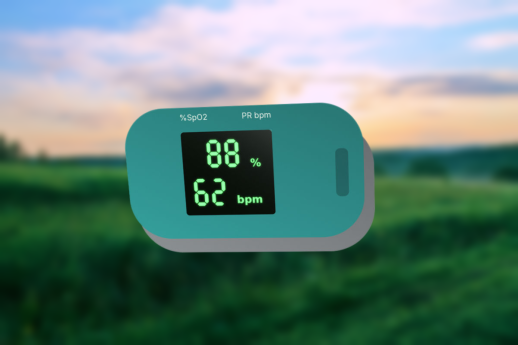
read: 62 bpm
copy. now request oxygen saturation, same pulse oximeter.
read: 88 %
